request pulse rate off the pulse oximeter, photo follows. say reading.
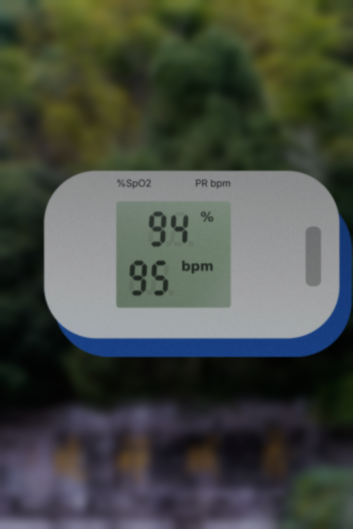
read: 95 bpm
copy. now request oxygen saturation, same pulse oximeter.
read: 94 %
